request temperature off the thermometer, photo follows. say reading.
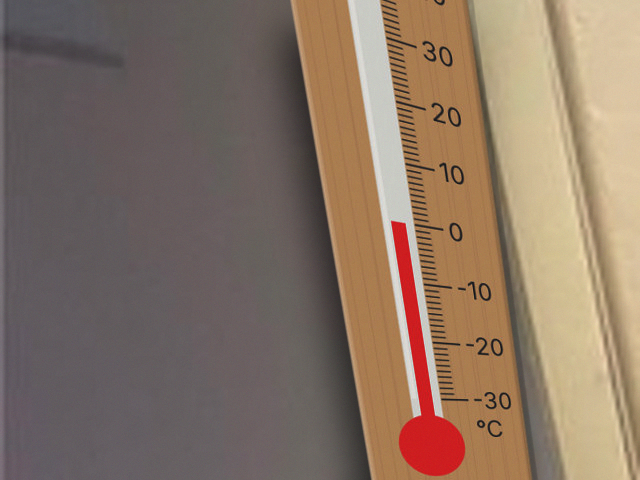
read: 0 °C
